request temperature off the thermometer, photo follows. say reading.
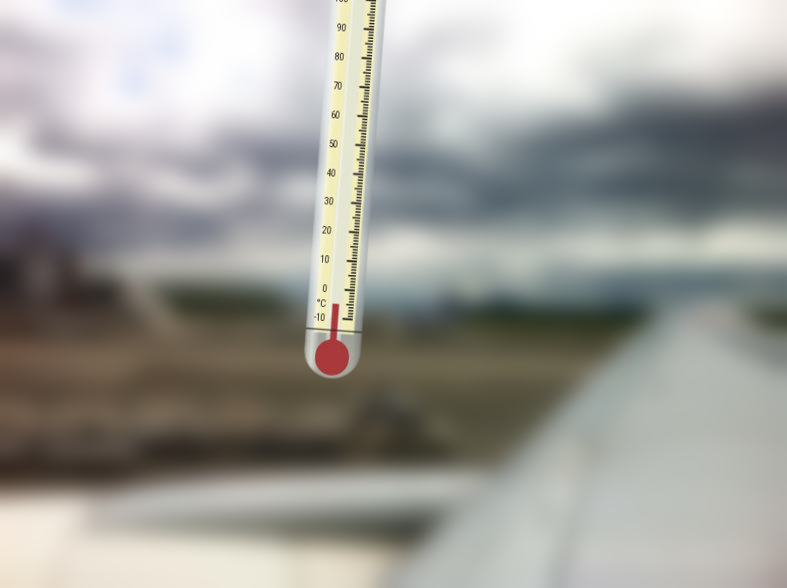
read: -5 °C
